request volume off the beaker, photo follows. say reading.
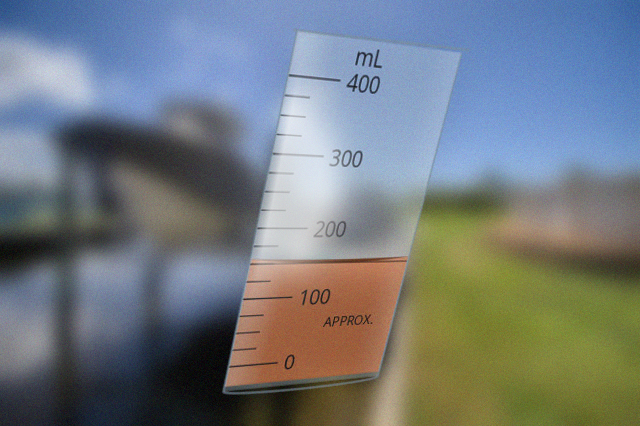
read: 150 mL
